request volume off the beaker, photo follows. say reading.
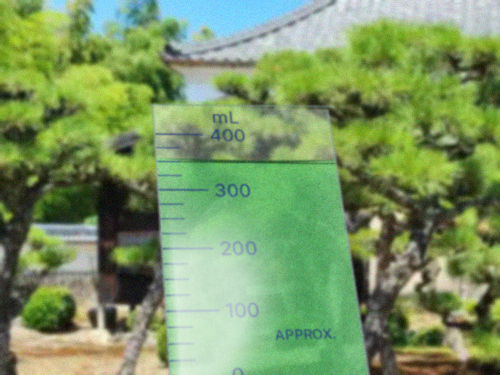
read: 350 mL
